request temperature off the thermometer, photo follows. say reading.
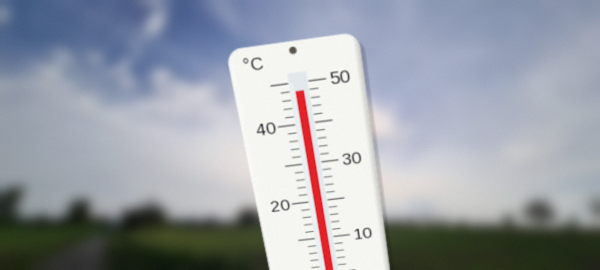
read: 48 °C
